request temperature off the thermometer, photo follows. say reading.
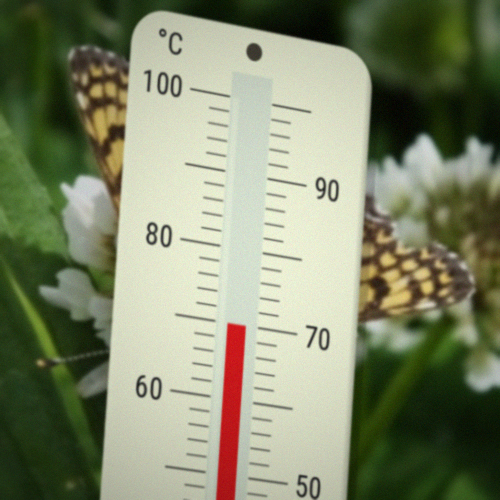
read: 70 °C
